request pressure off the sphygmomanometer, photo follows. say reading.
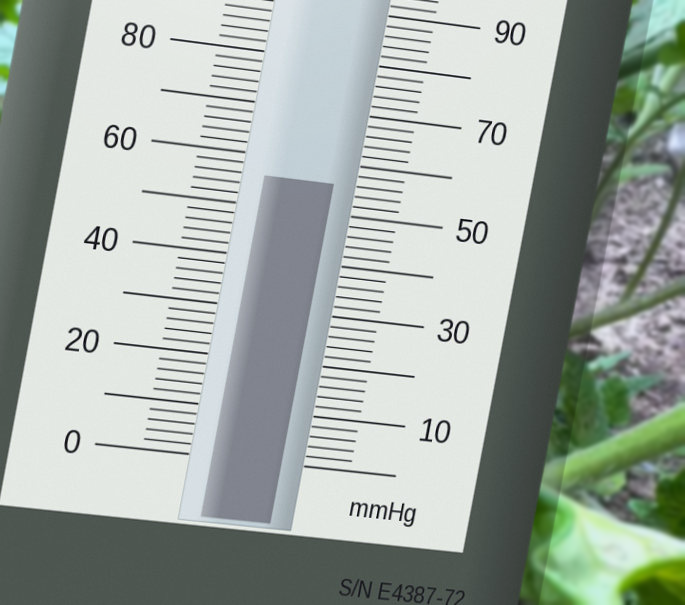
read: 56 mmHg
